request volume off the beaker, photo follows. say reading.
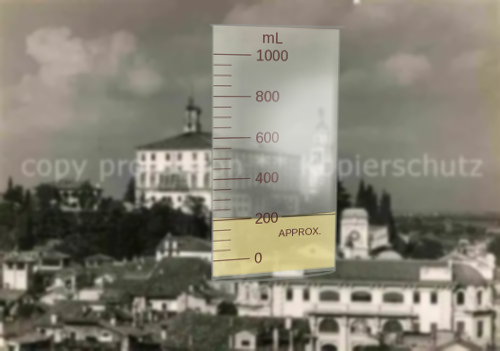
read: 200 mL
